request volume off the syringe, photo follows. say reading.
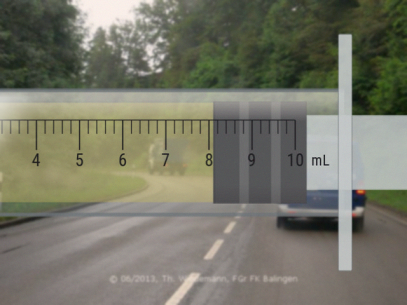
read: 8.1 mL
